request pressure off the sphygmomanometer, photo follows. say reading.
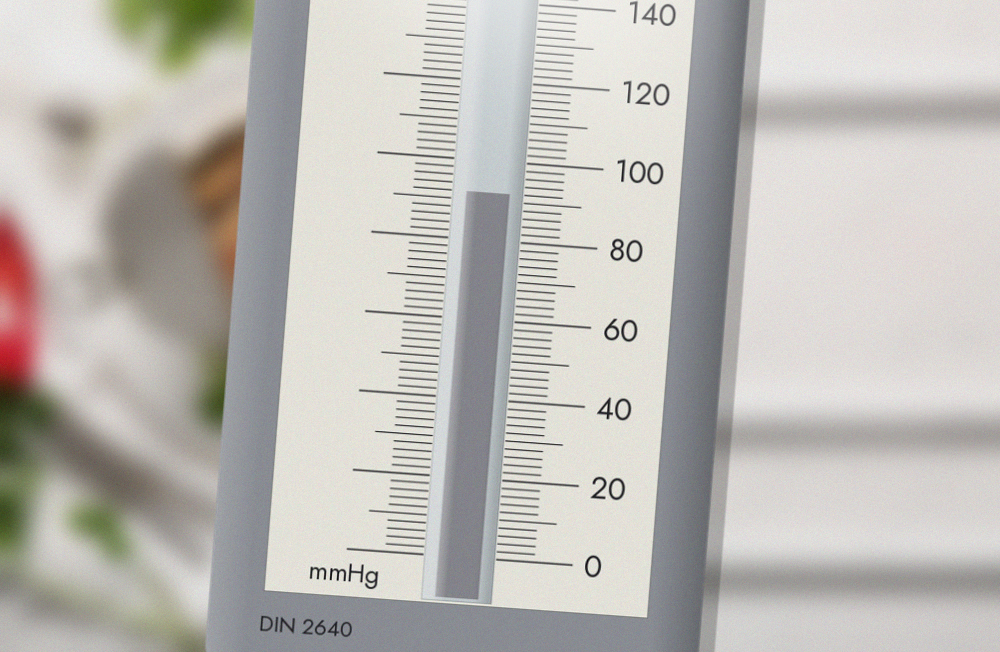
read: 92 mmHg
